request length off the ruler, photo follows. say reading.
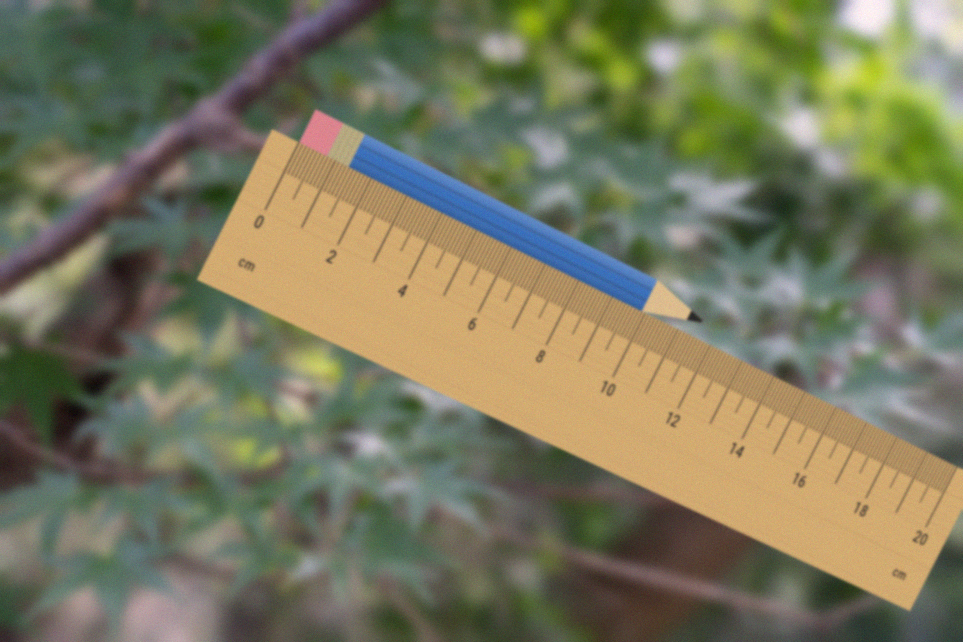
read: 11.5 cm
